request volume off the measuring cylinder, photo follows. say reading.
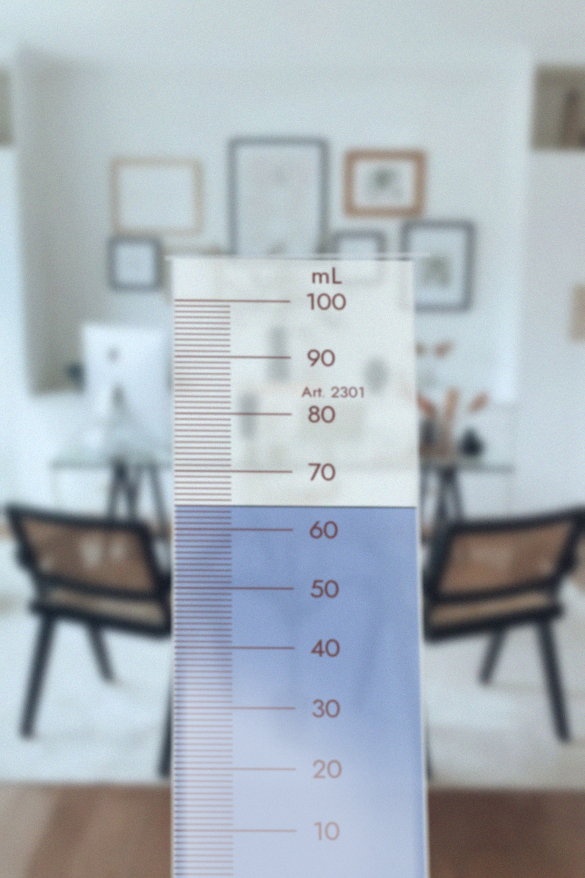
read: 64 mL
